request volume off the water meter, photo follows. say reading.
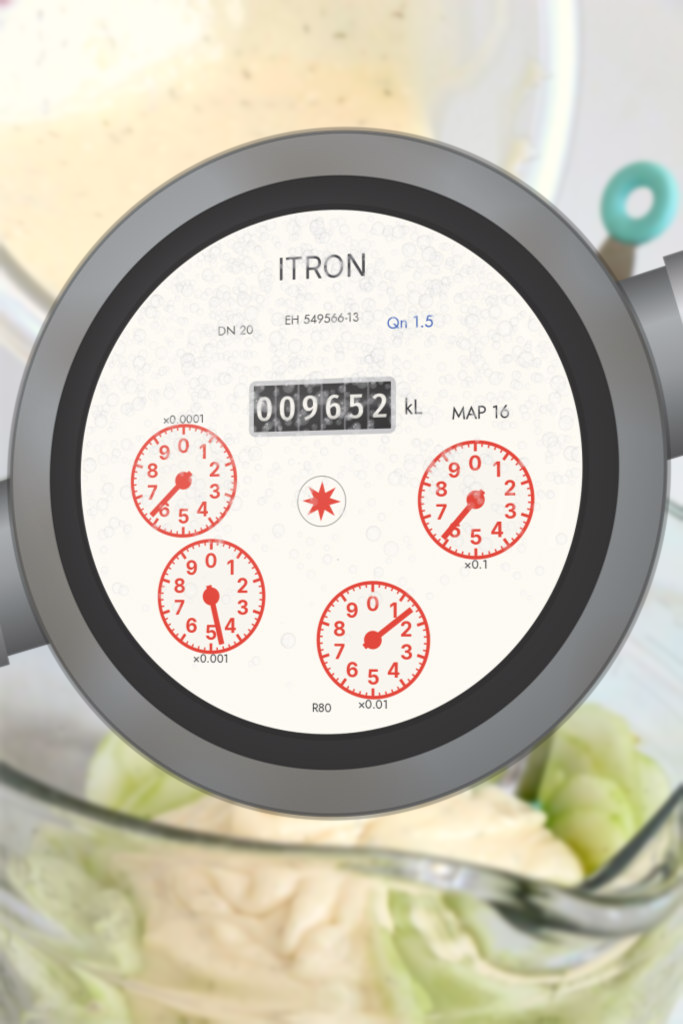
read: 9652.6146 kL
